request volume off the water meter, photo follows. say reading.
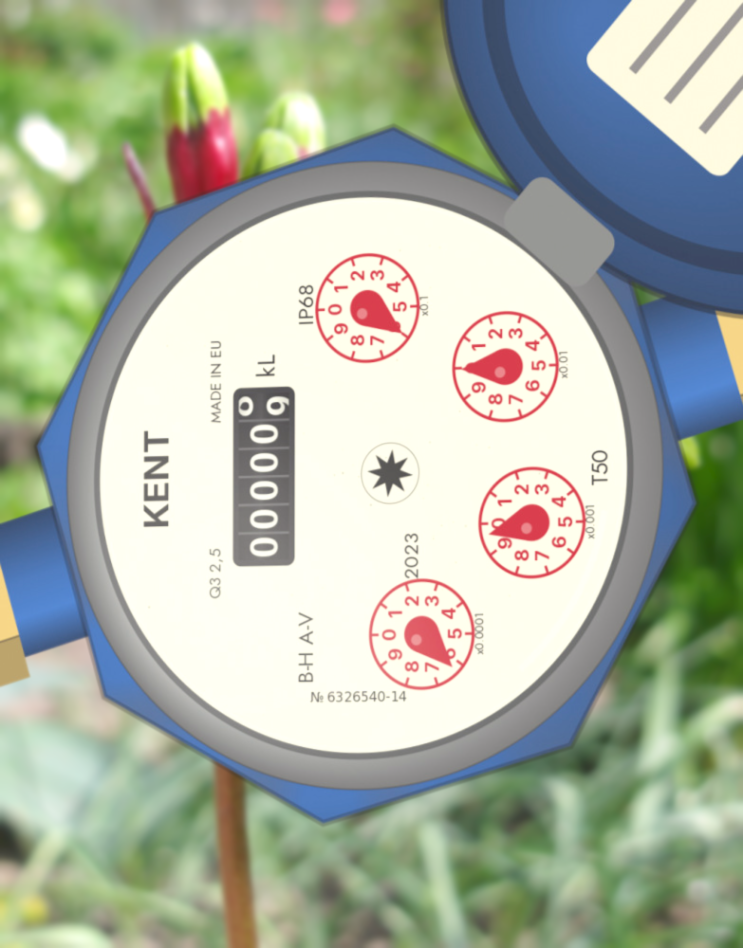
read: 8.5996 kL
